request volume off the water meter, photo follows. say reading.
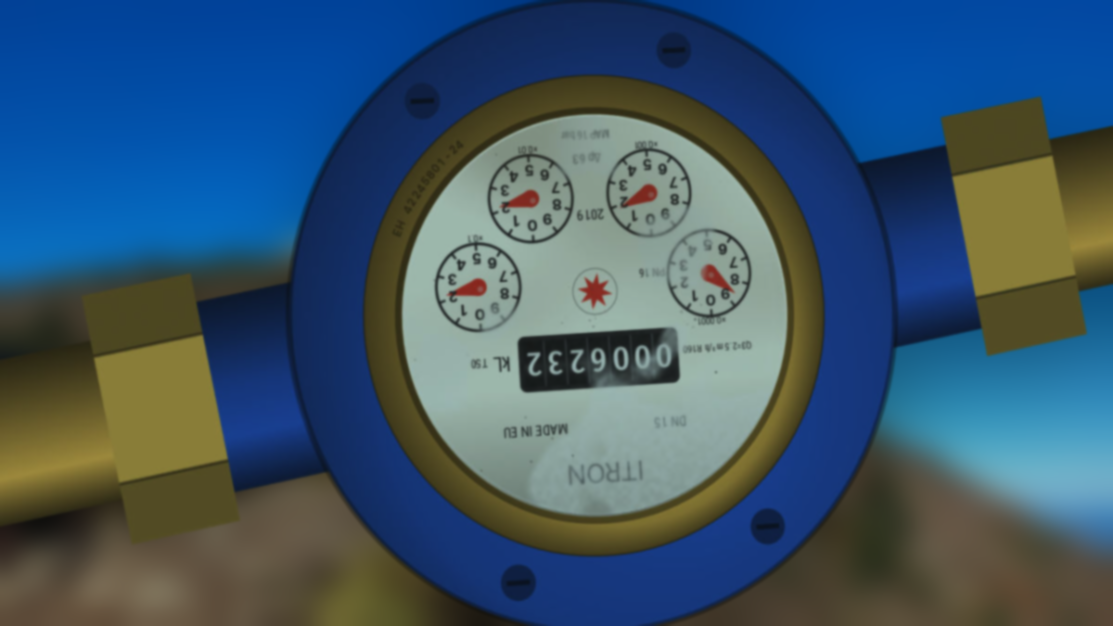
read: 6232.2218 kL
